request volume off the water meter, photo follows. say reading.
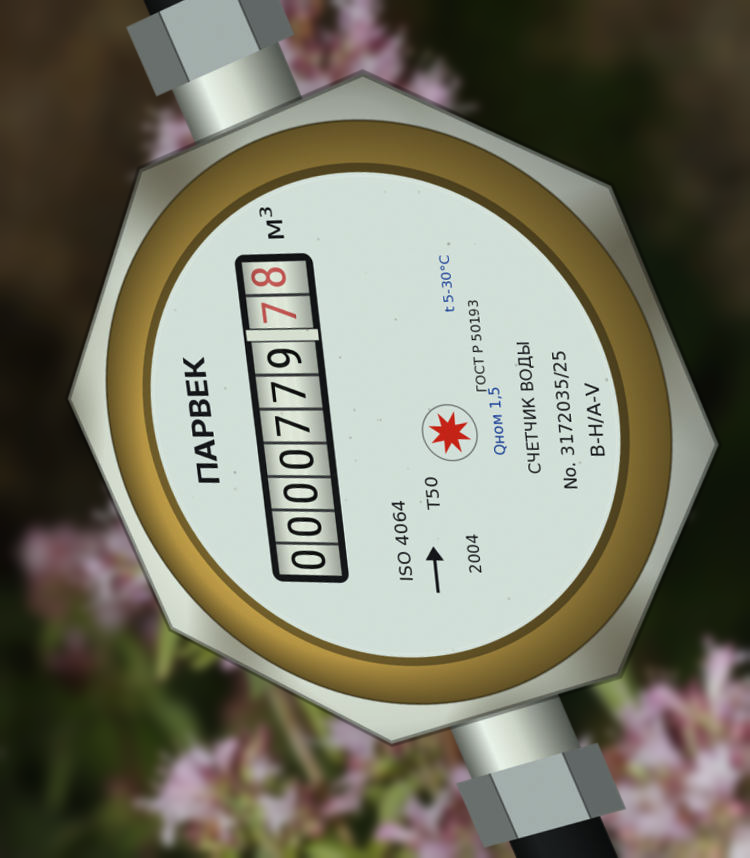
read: 779.78 m³
